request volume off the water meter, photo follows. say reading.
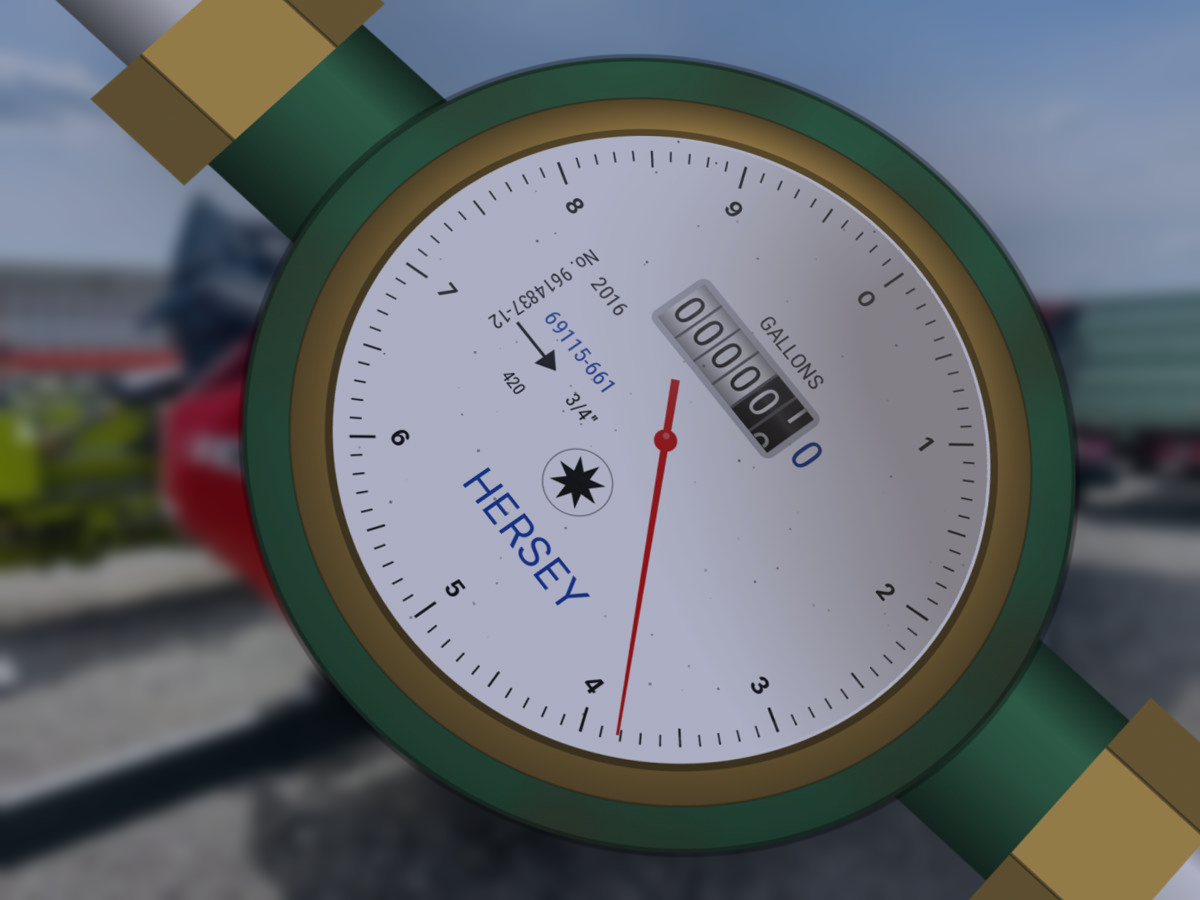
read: 13.8 gal
